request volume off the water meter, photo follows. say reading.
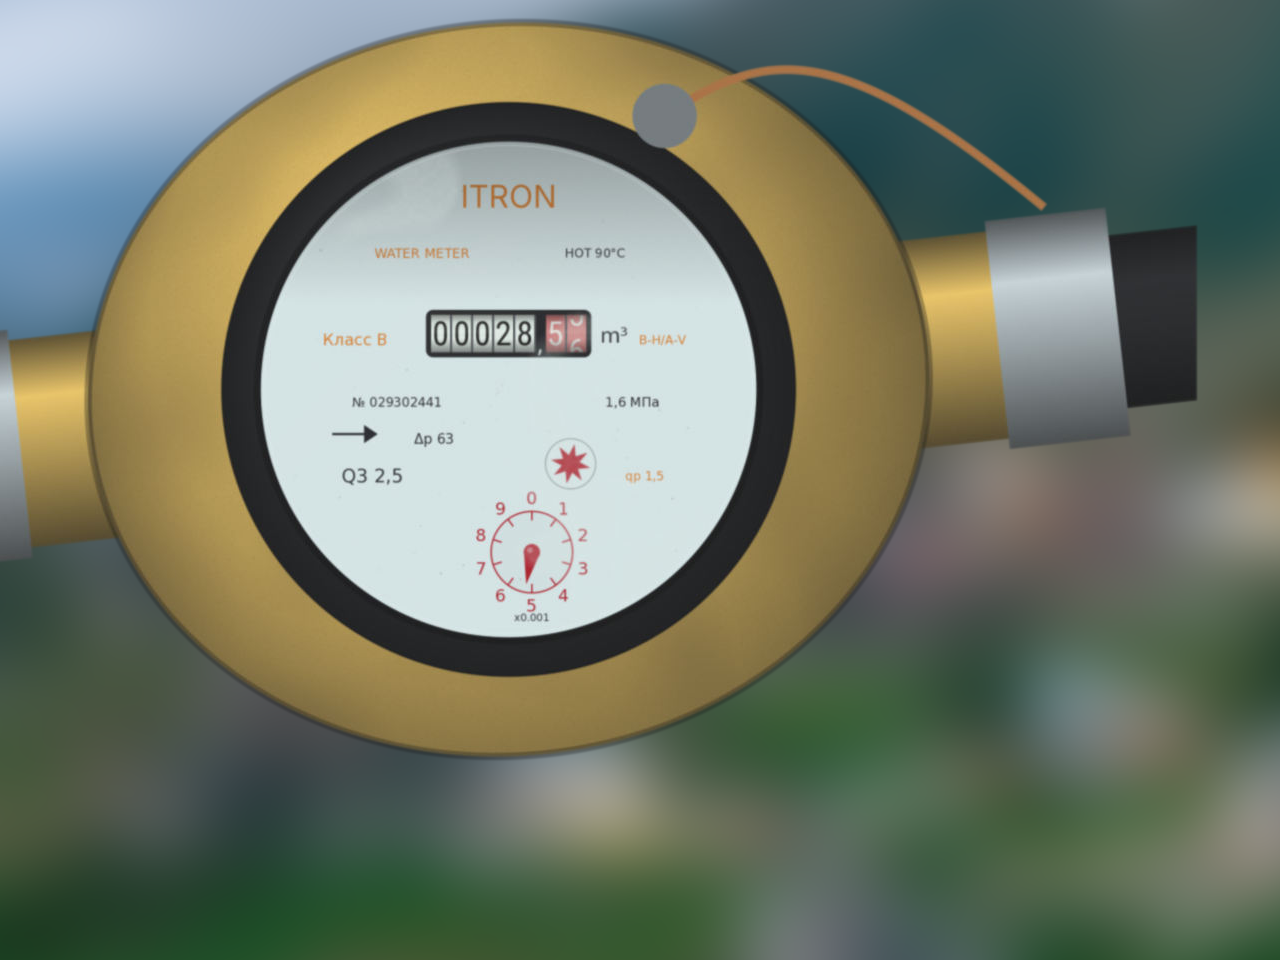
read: 28.555 m³
